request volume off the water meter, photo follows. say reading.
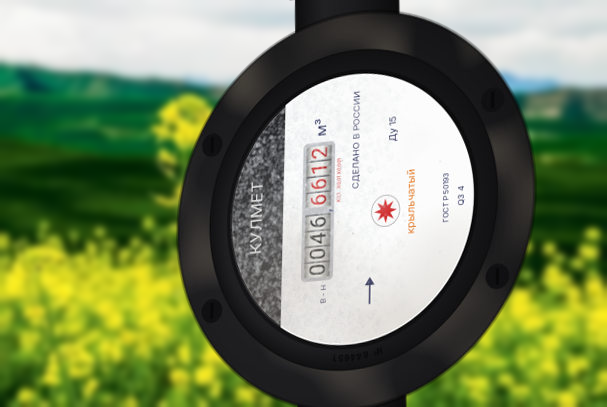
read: 46.6612 m³
